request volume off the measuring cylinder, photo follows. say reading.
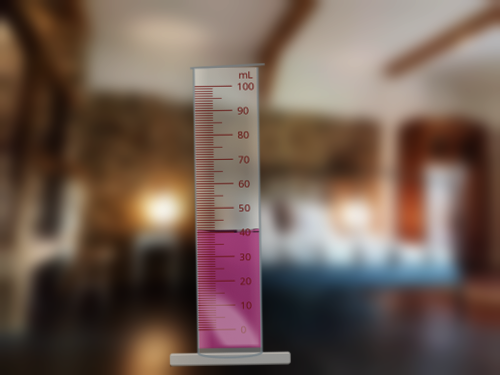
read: 40 mL
